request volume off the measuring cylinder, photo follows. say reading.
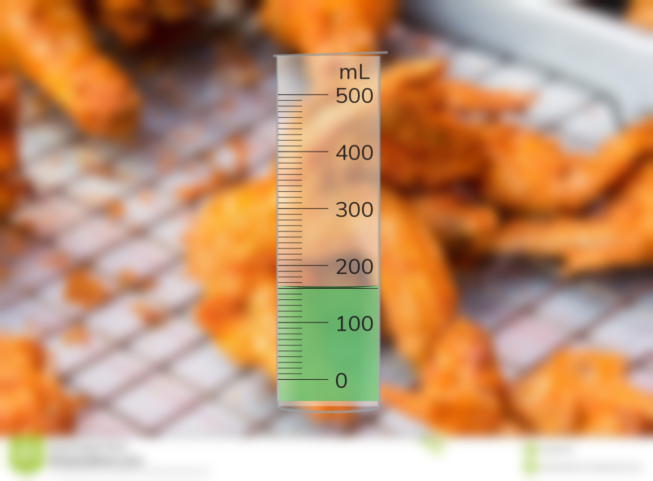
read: 160 mL
